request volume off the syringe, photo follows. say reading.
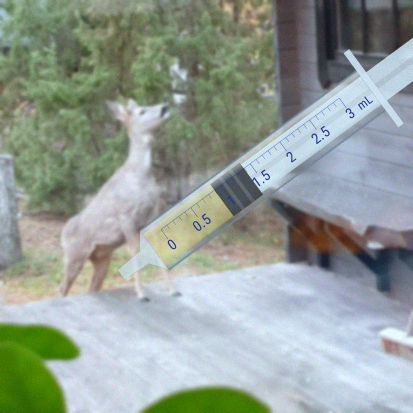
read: 0.9 mL
